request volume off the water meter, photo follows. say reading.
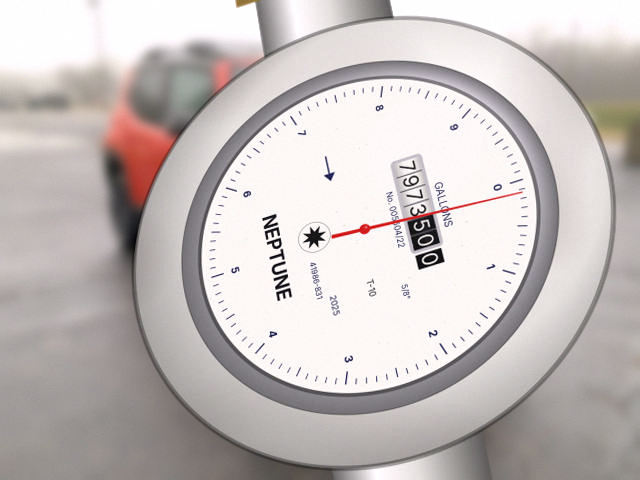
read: 7973500.1 gal
